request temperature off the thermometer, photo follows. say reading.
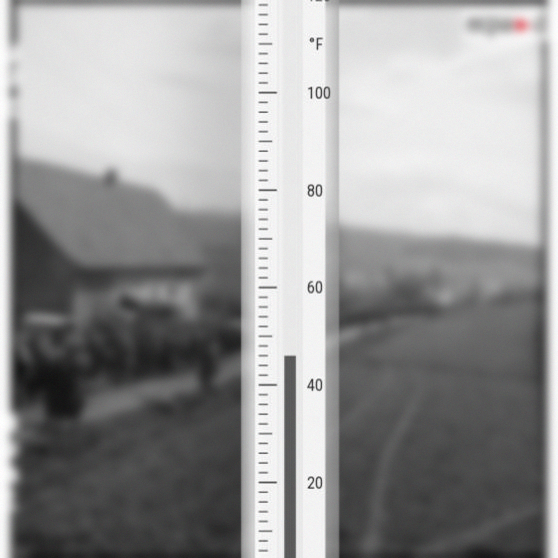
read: 46 °F
